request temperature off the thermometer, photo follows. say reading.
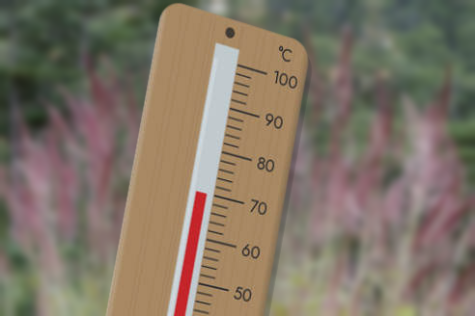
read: 70 °C
